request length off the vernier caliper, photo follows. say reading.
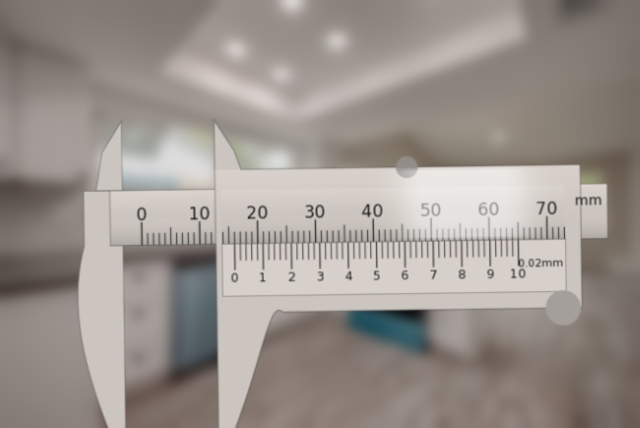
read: 16.0 mm
